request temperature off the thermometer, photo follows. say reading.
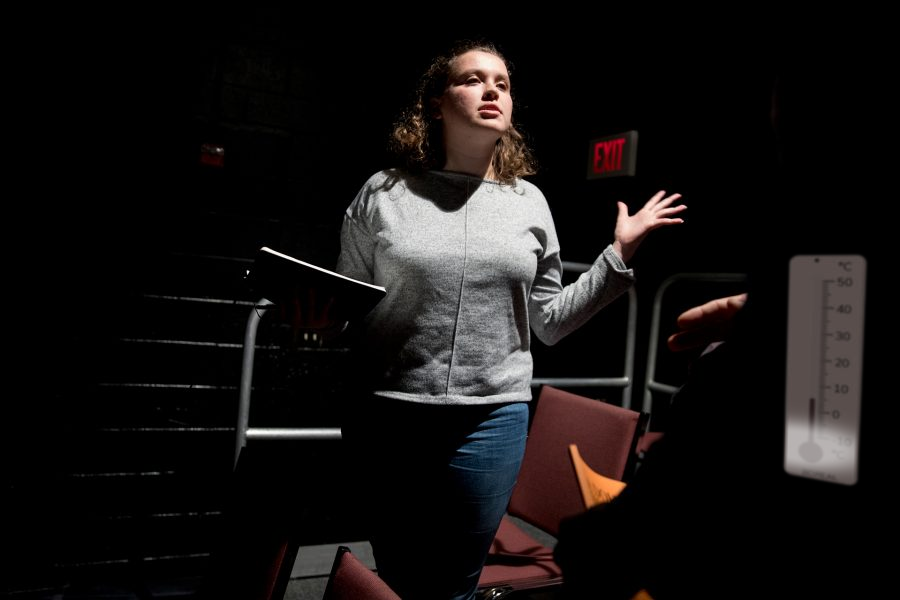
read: 5 °C
